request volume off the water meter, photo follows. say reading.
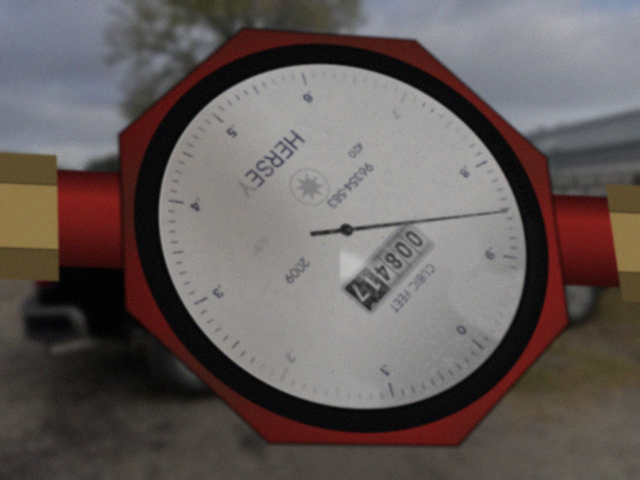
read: 8416.85 ft³
